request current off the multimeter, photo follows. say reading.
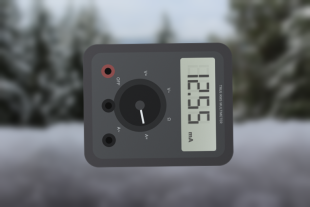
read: 12.55 mA
